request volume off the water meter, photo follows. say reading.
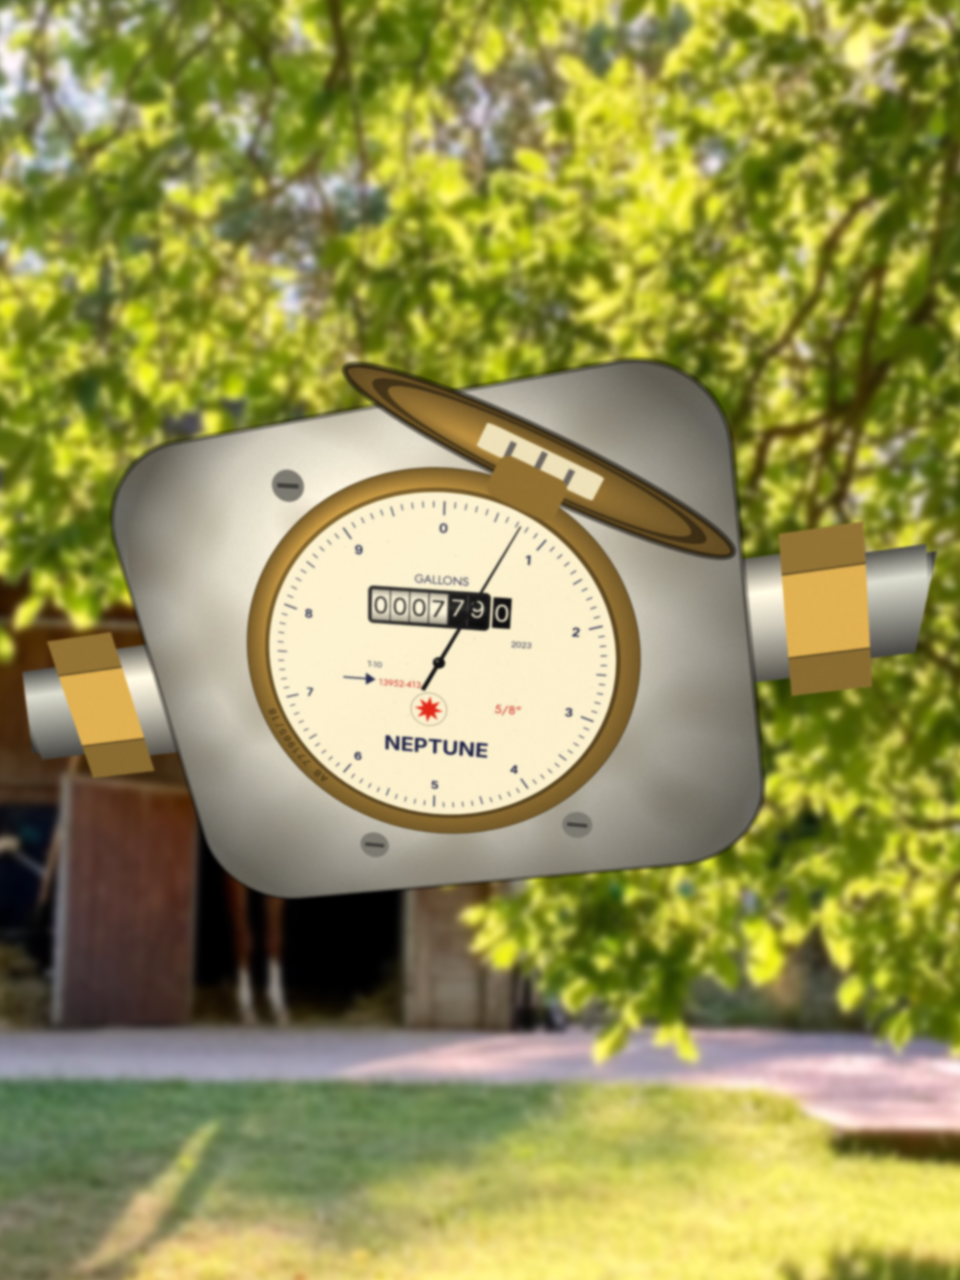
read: 7790.7 gal
